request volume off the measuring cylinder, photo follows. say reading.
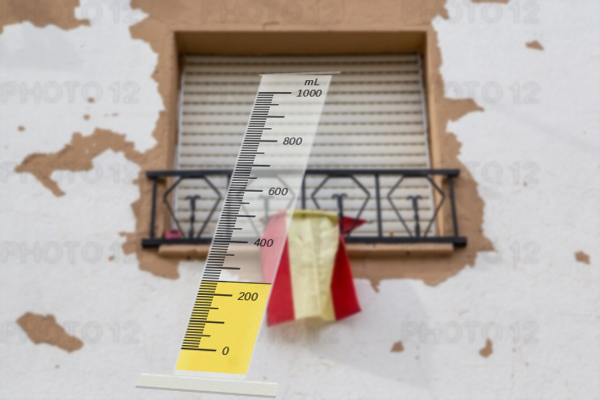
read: 250 mL
